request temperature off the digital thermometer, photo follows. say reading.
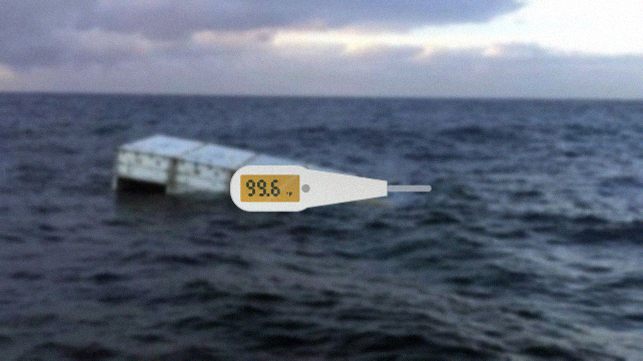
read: 99.6 °F
